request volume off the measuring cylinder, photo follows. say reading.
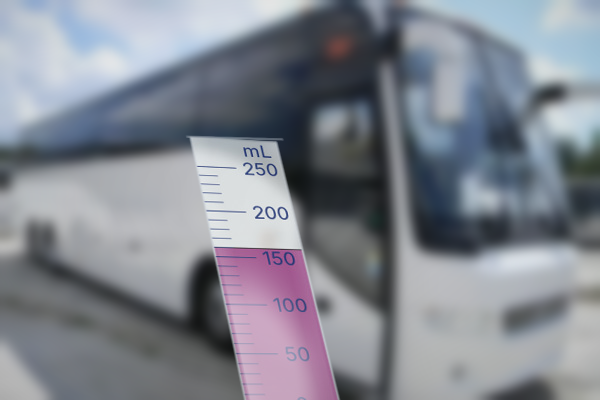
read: 160 mL
